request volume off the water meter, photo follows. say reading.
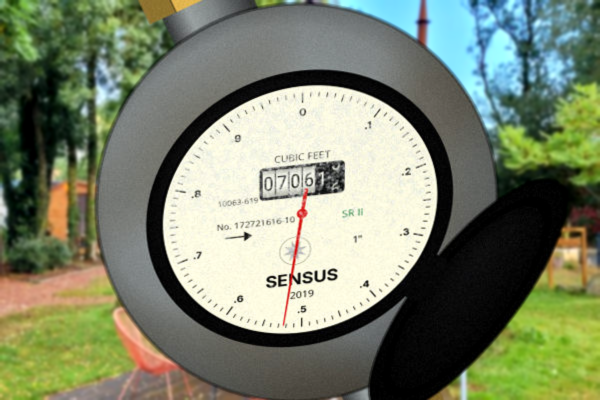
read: 70615.52 ft³
